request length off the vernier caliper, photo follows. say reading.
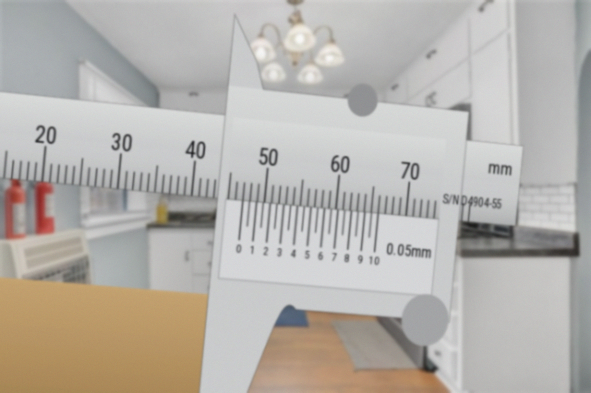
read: 47.0 mm
